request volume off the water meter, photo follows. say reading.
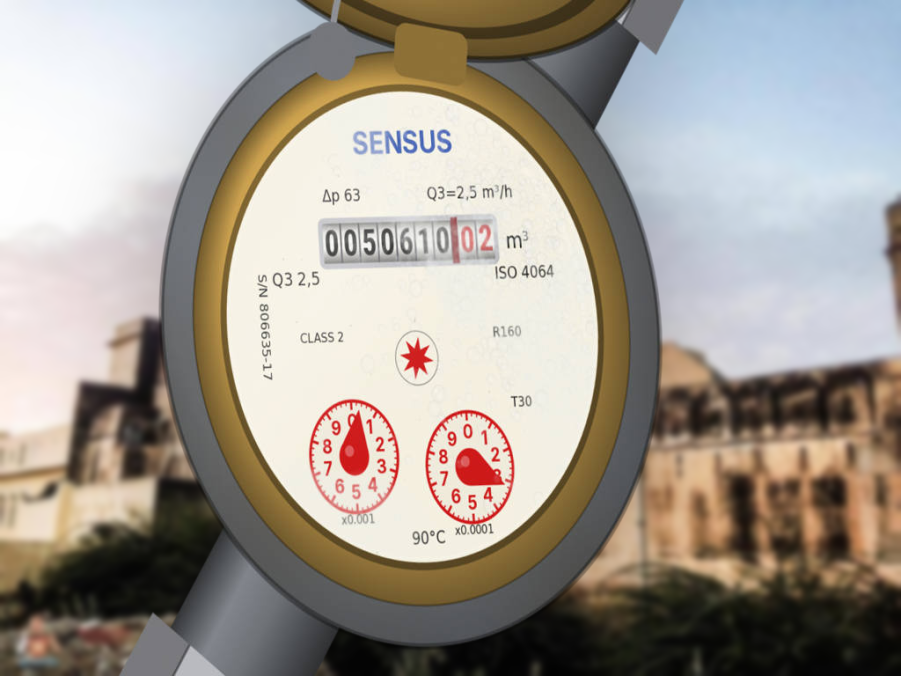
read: 50610.0203 m³
